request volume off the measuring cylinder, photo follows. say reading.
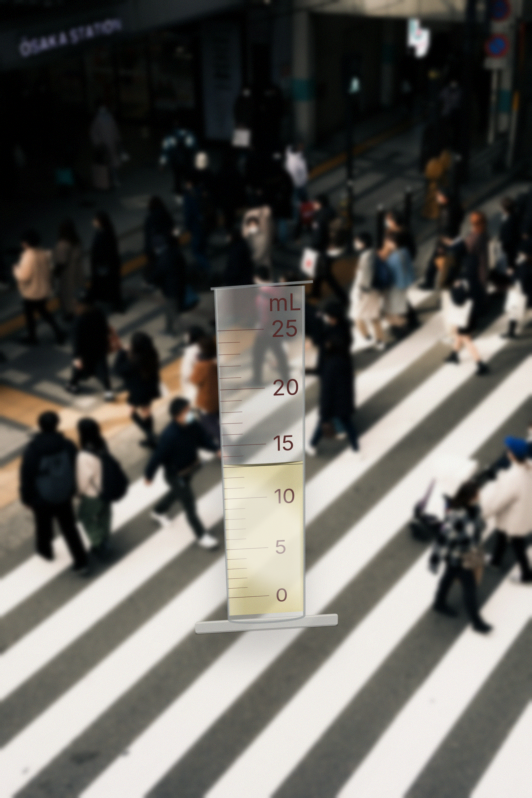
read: 13 mL
